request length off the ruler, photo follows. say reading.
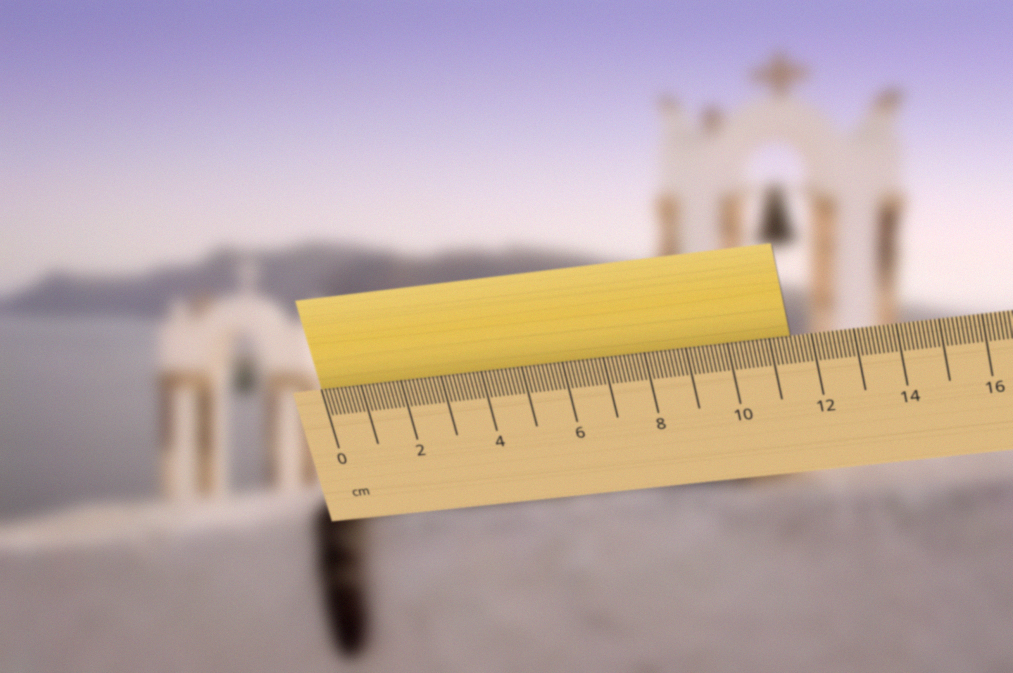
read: 11.5 cm
